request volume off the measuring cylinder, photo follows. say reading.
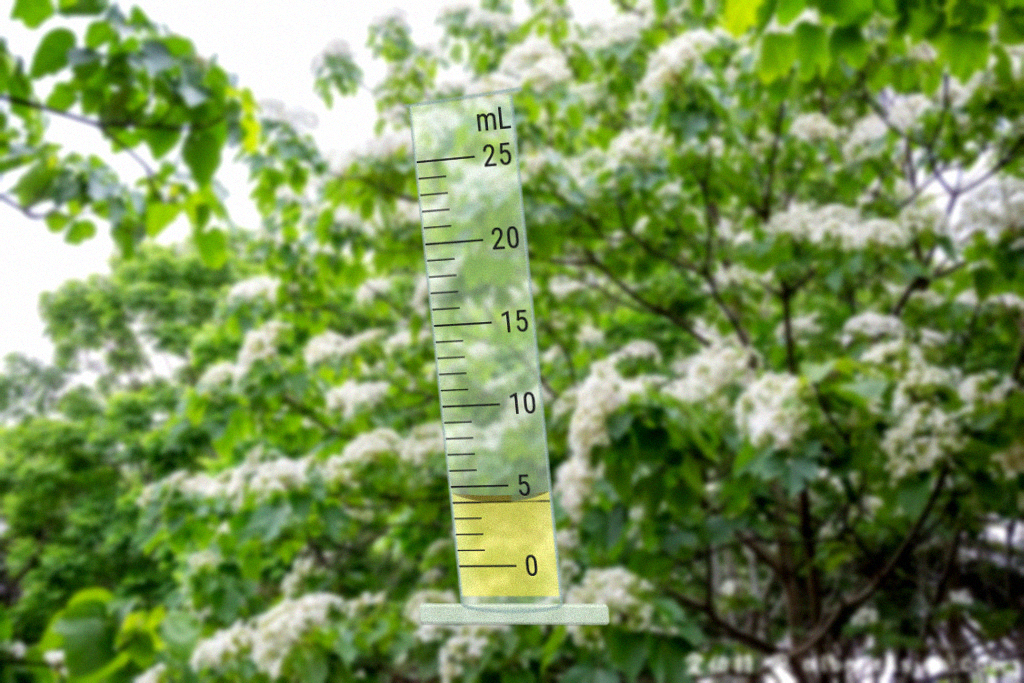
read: 4 mL
